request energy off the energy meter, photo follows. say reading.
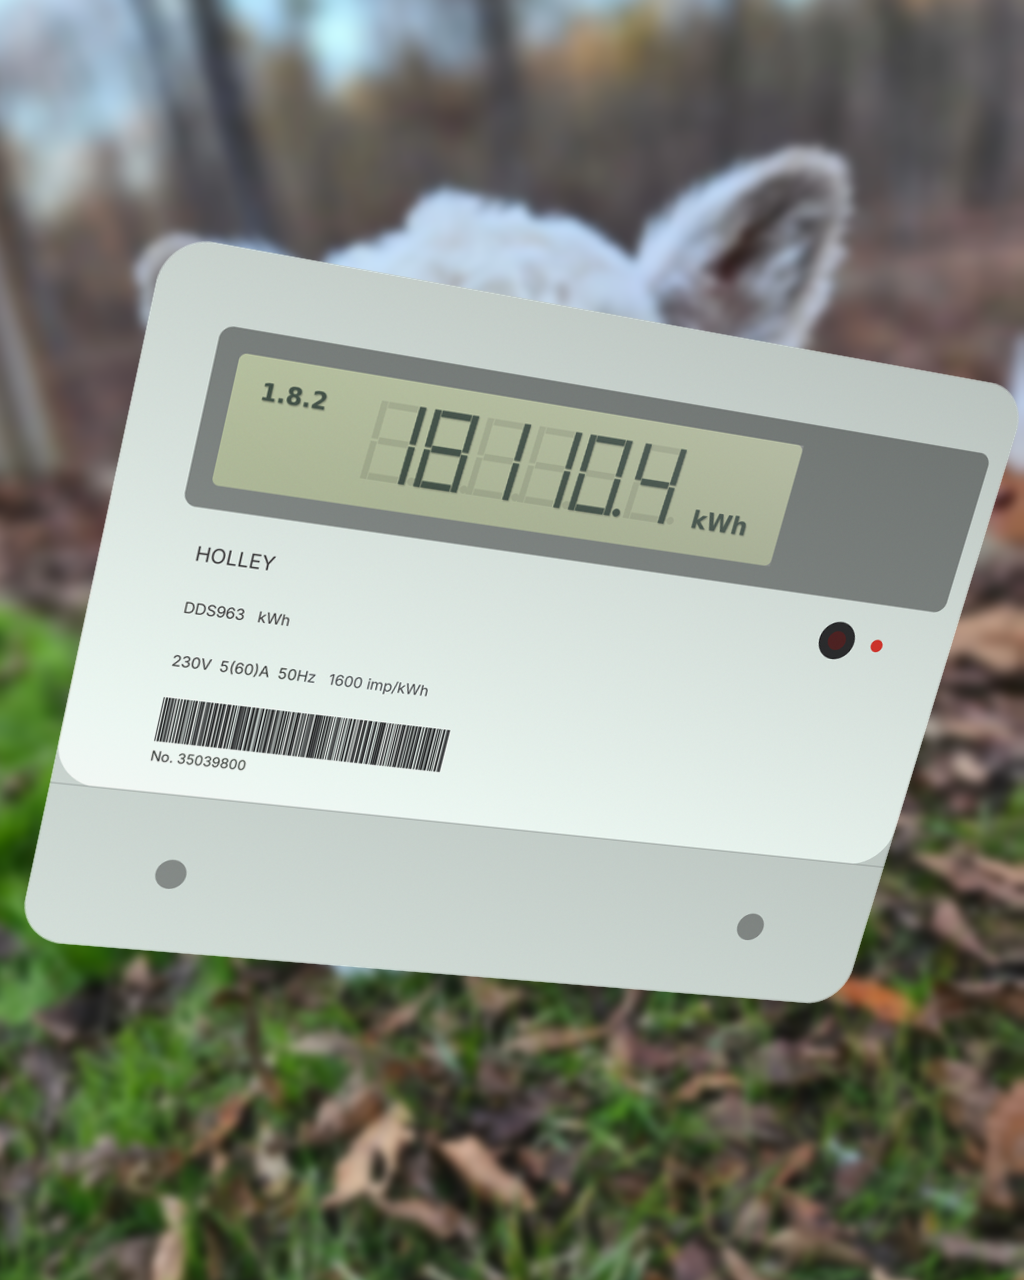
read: 18110.4 kWh
